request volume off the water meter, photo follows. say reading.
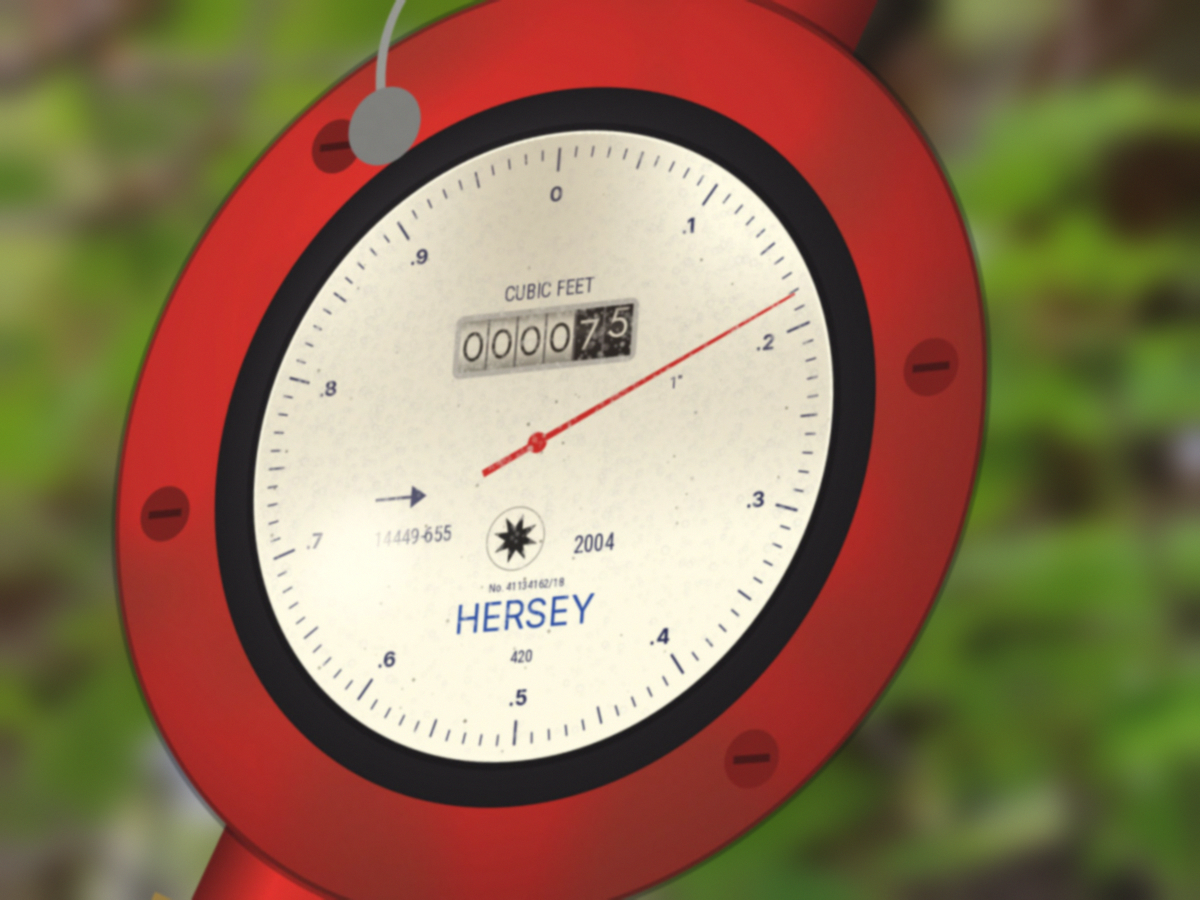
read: 75.18 ft³
